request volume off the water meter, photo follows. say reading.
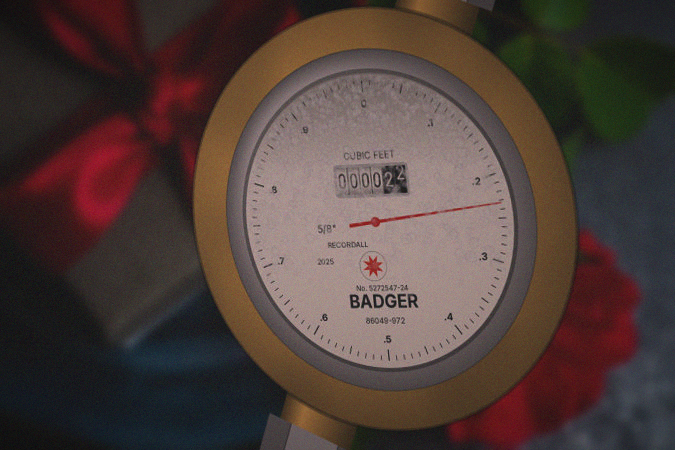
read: 22.23 ft³
